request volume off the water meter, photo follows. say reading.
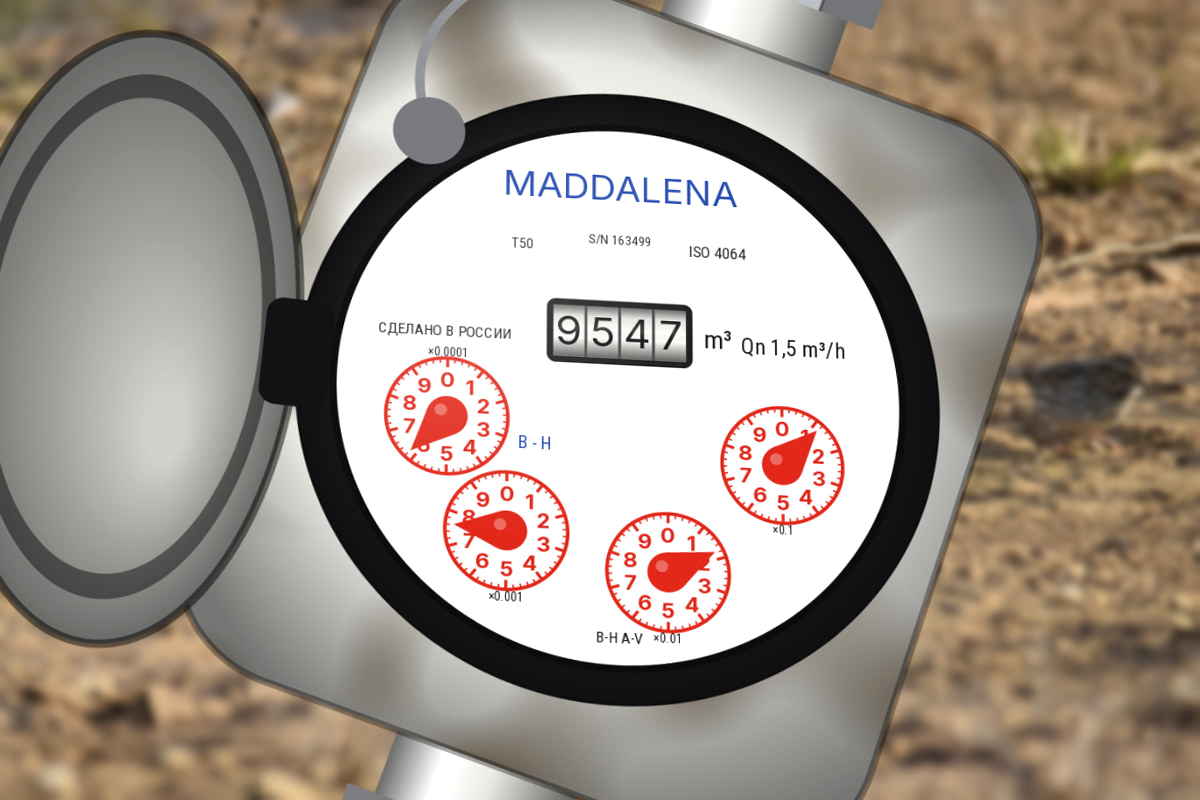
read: 9547.1176 m³
